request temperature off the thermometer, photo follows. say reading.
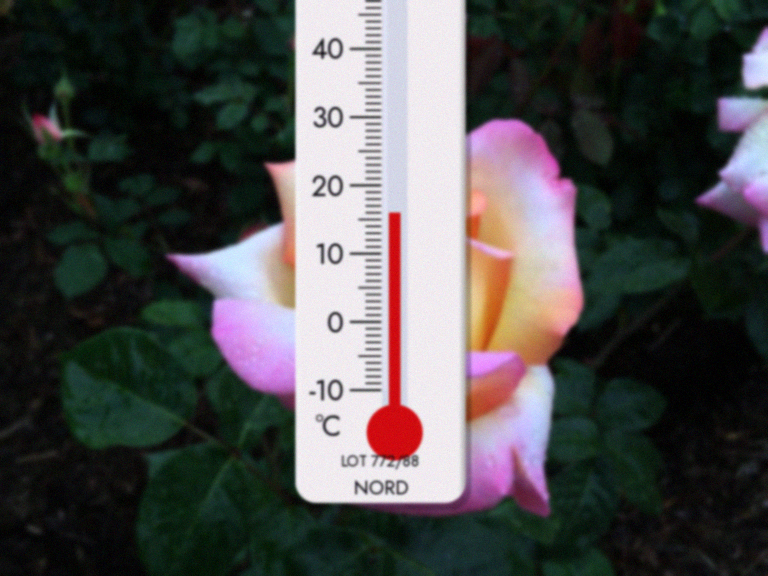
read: 16 °C
